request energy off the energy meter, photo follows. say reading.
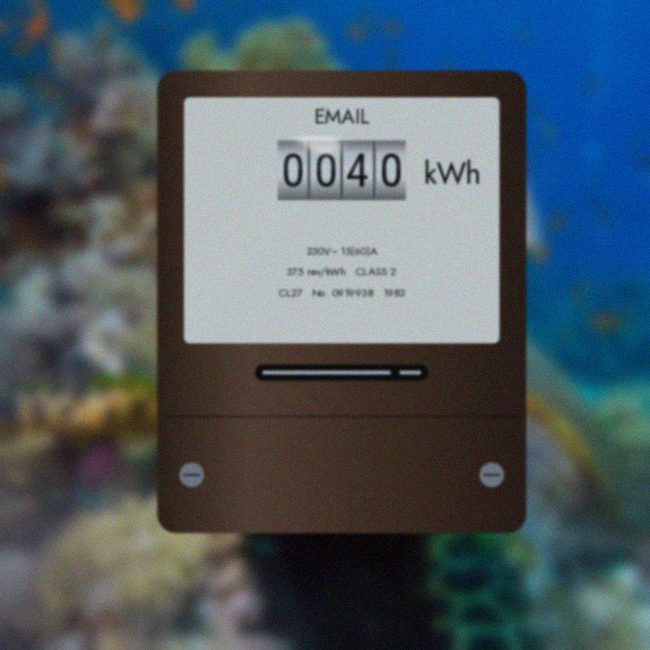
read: 40 kWh
